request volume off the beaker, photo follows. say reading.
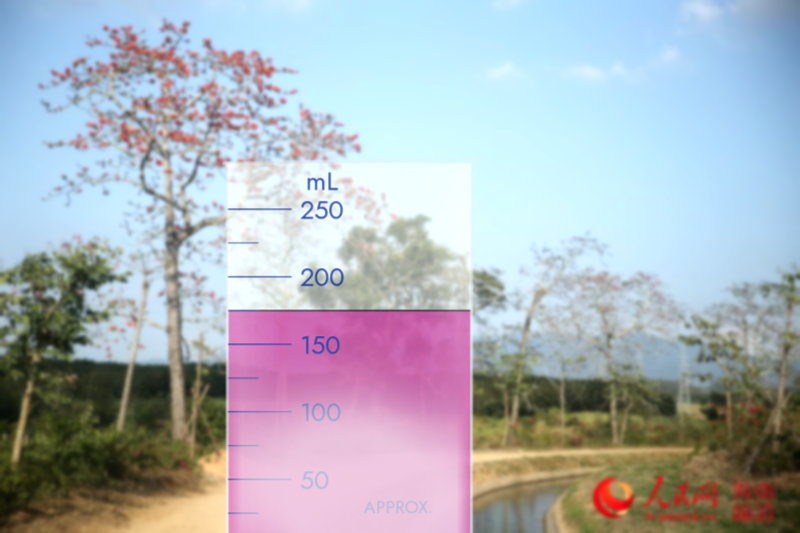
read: 175 mL
